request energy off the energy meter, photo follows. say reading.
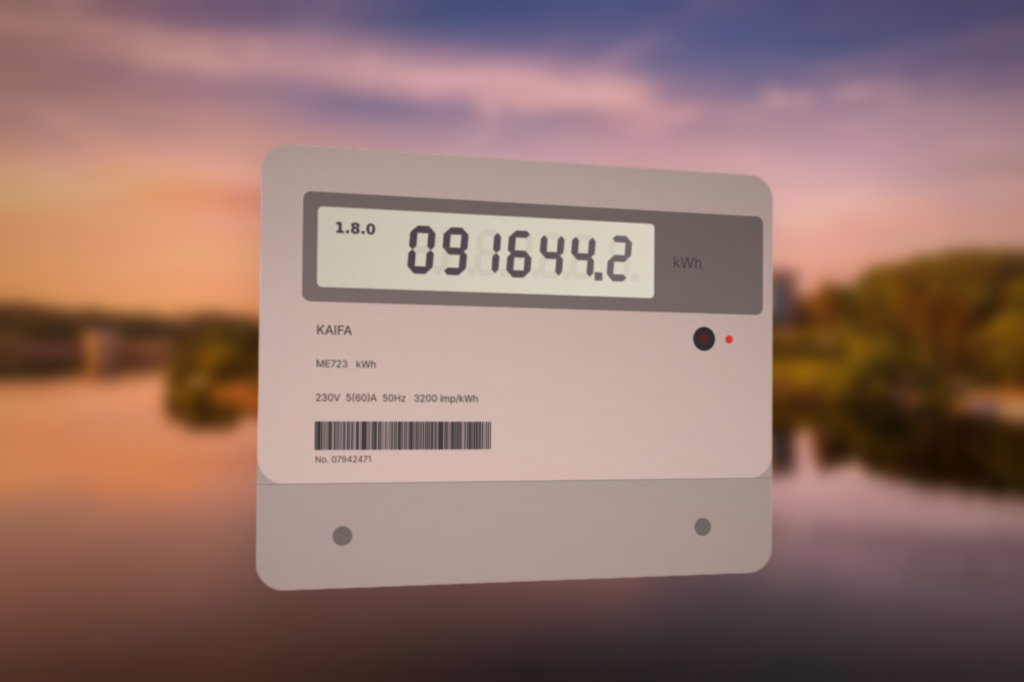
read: 91644.2 kWh
